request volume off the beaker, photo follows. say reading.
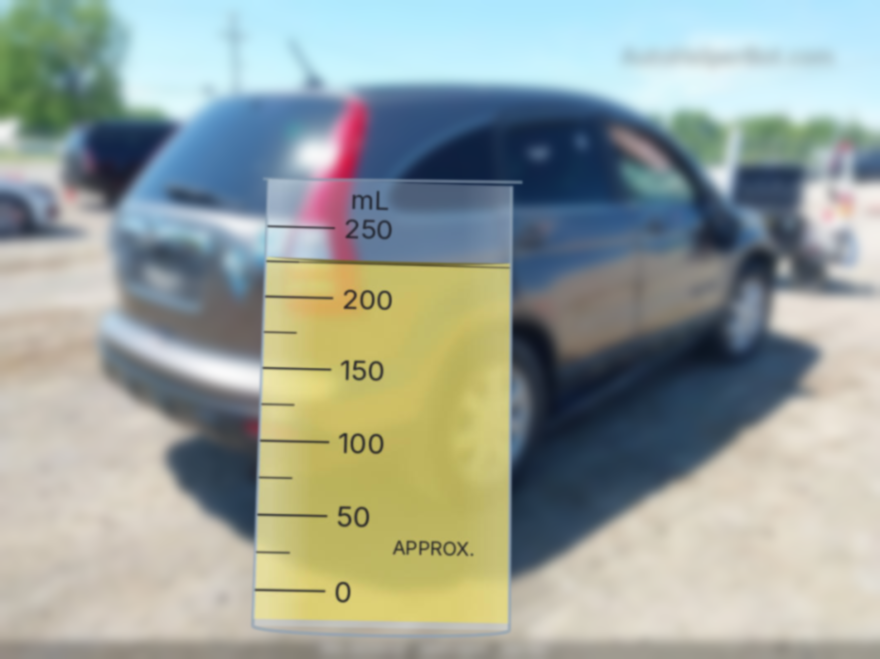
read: 225 mL
